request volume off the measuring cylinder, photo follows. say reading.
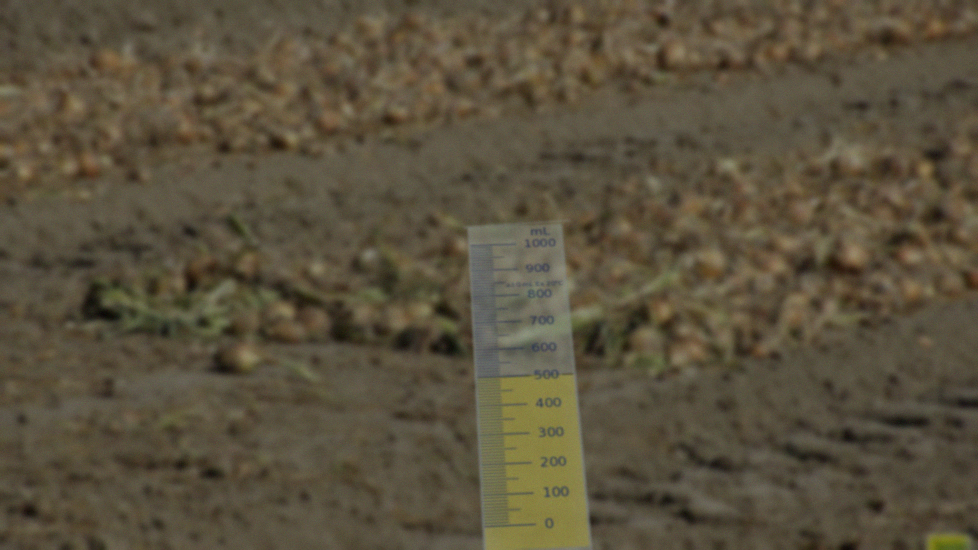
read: 500 mL
